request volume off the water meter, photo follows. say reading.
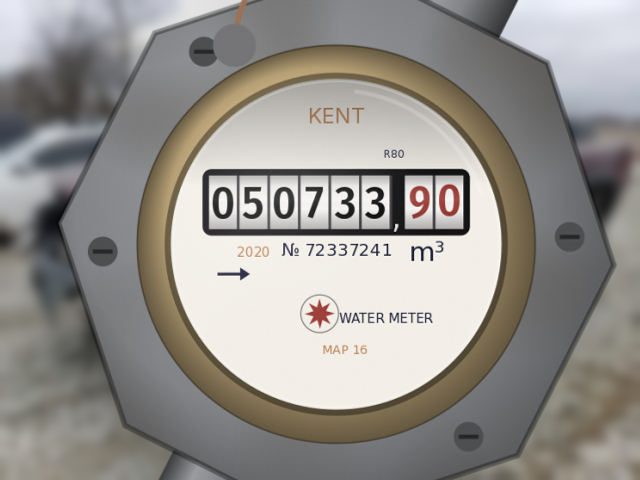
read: 50733.90 m³
